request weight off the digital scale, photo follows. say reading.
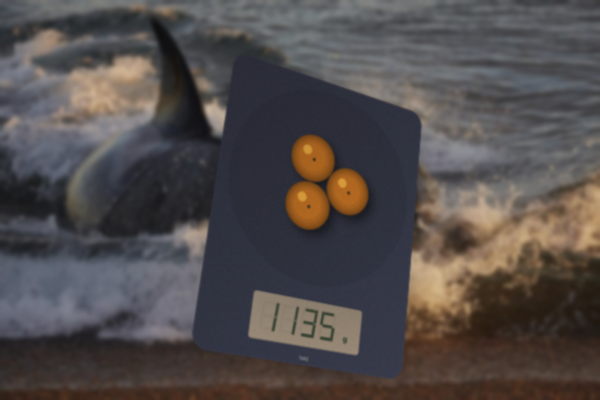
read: 1135 g
